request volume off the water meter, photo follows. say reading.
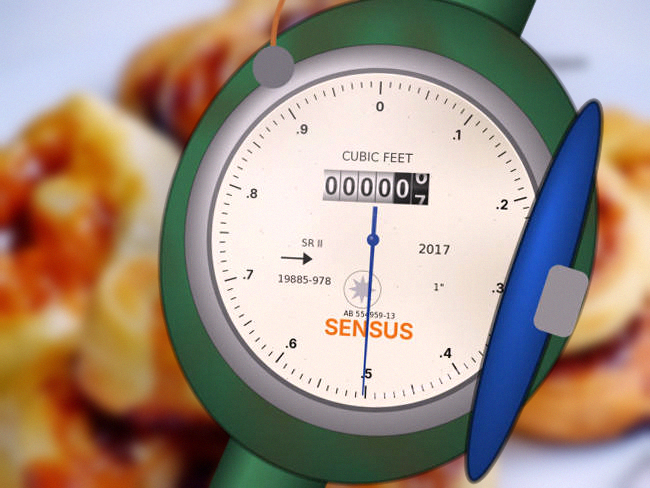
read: 6.50 ft³
